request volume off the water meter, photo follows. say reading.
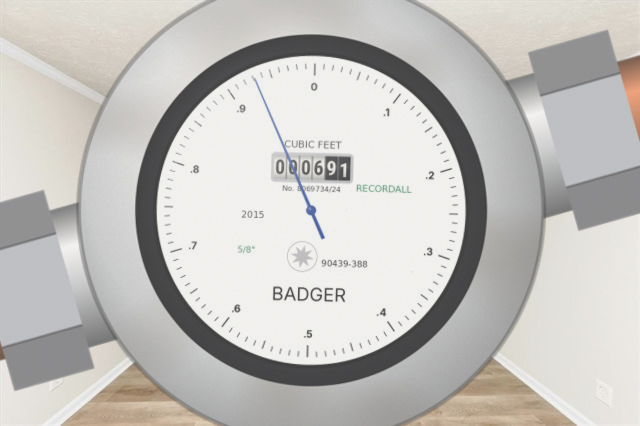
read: 690.93 ft³
